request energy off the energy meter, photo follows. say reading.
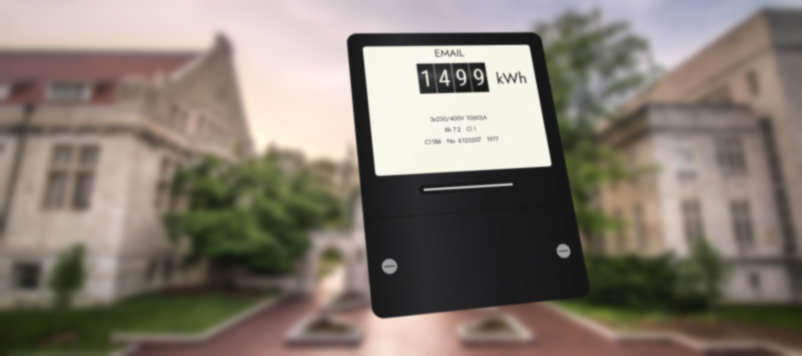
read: 1499 kWh
